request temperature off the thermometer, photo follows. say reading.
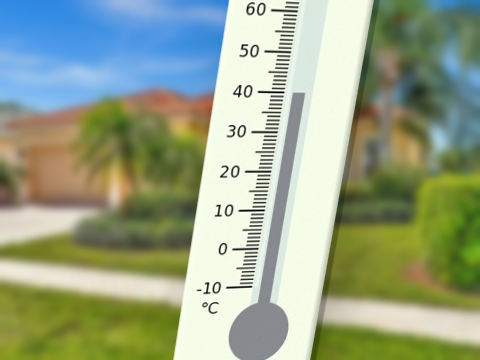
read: 40 °C
